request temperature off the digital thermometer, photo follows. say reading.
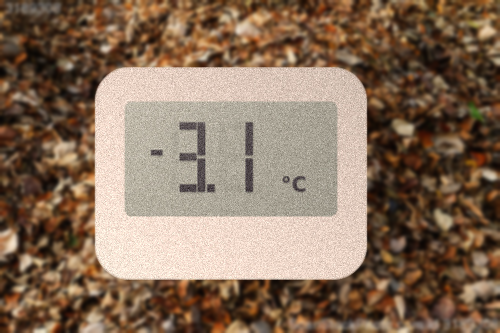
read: -3.1 °C
